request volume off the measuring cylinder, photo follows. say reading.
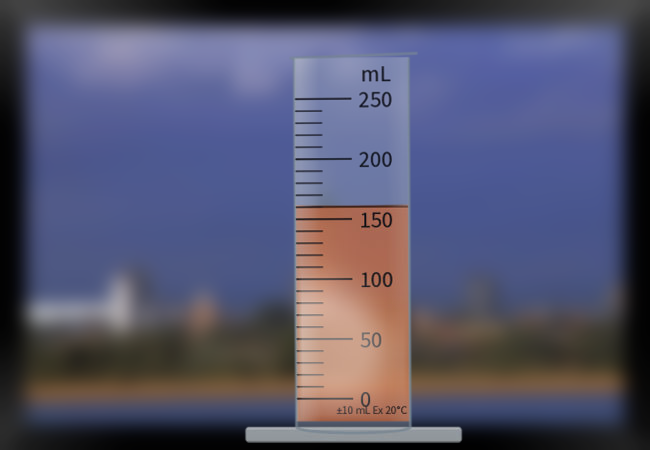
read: 160 mL
